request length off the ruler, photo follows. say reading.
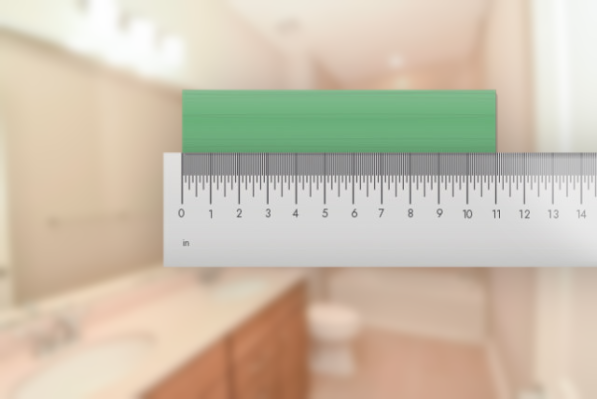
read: 11 in
